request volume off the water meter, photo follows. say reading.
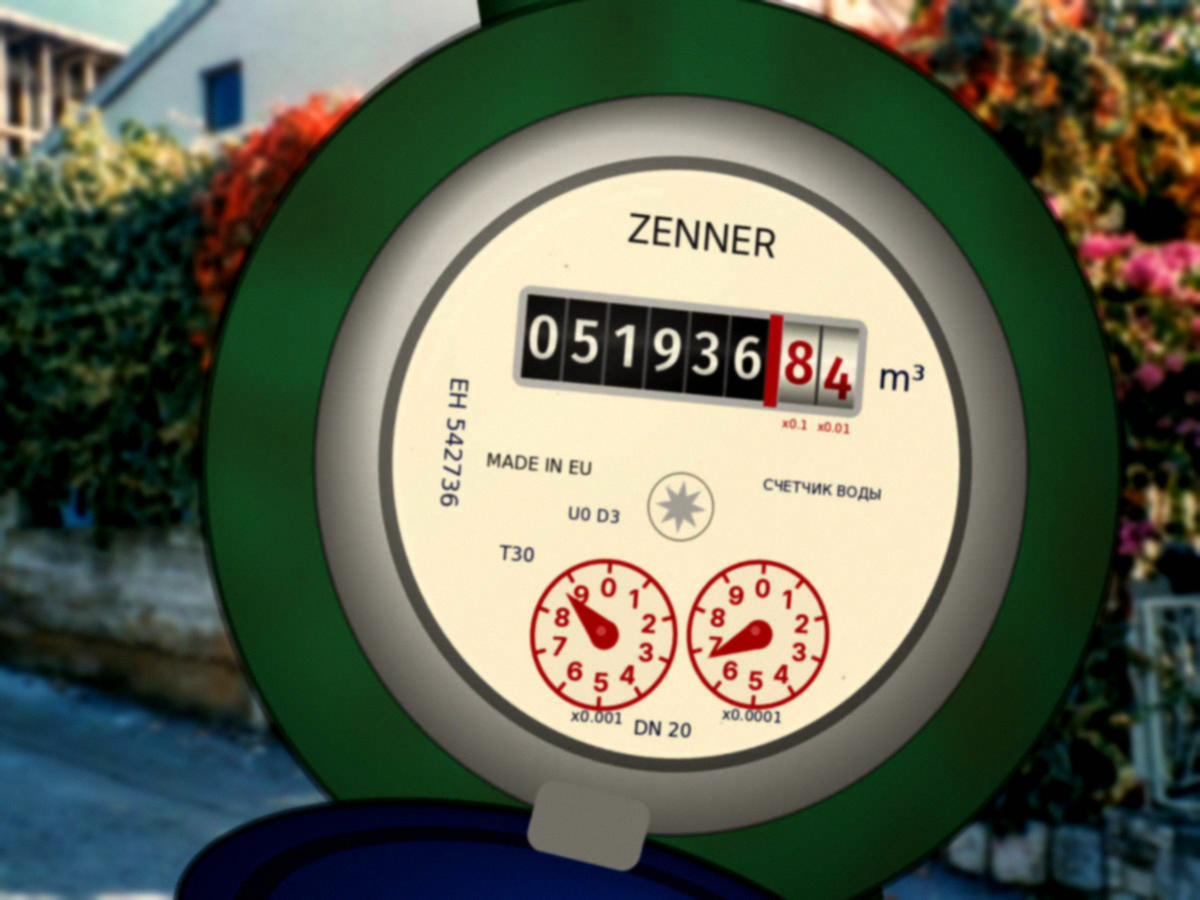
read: 51936.8386 m³
